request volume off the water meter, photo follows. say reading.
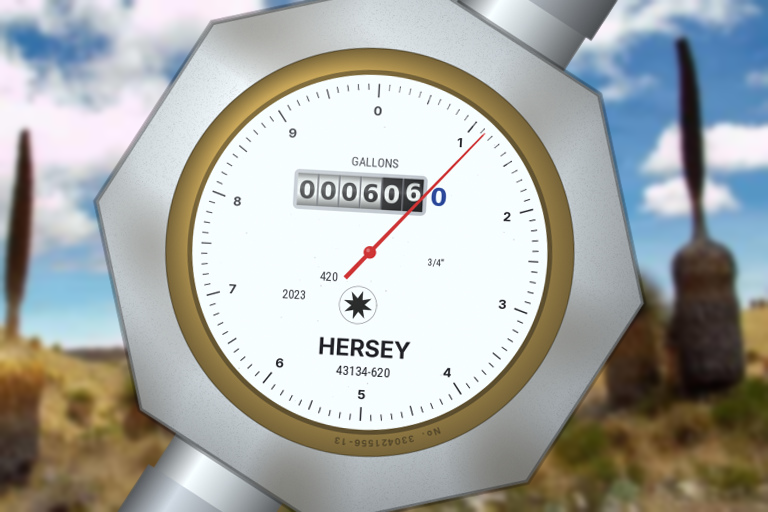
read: 6061.1 gal
